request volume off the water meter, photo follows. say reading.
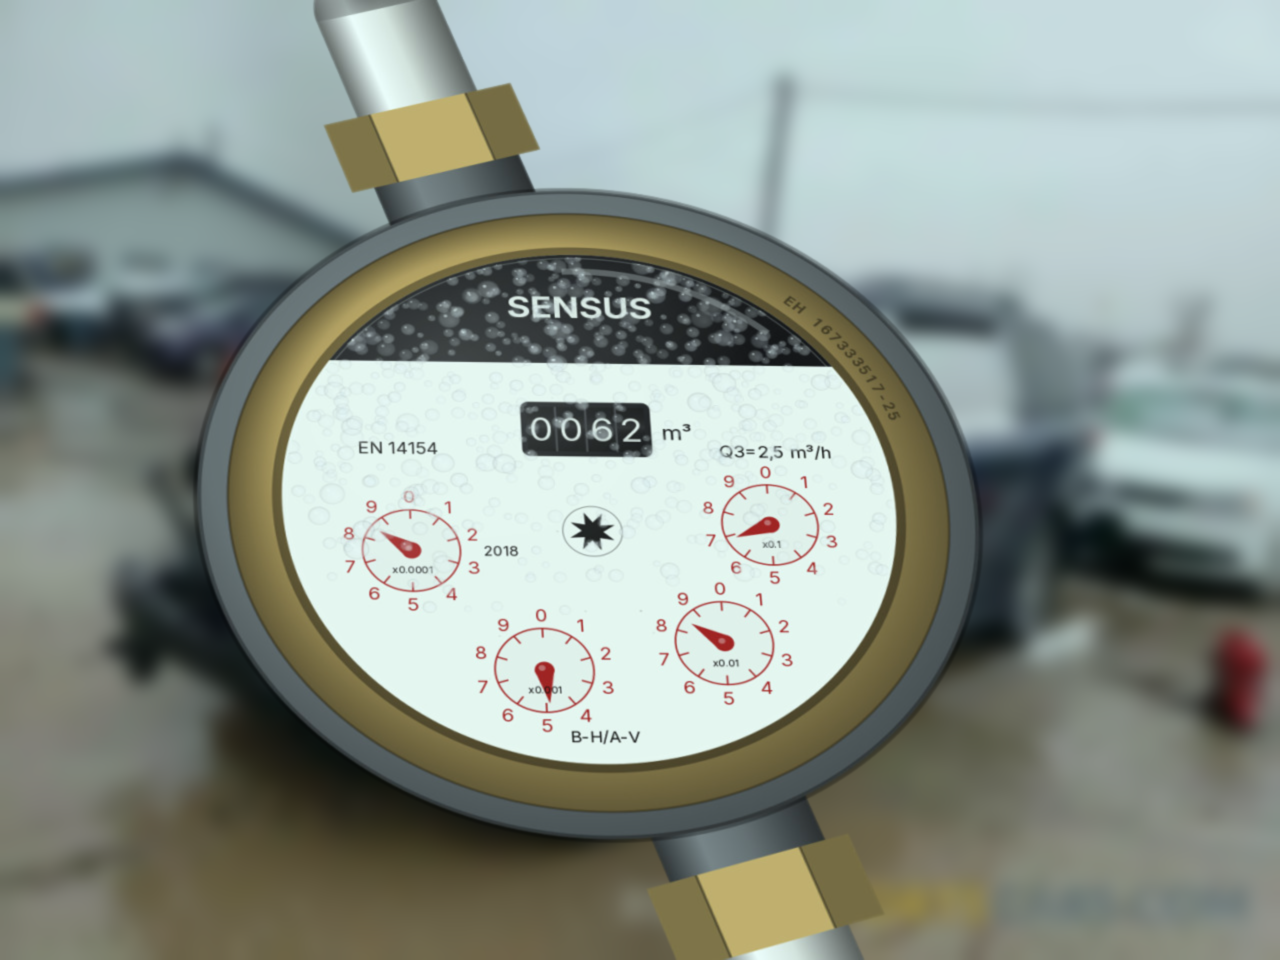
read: 62.6848 m³
